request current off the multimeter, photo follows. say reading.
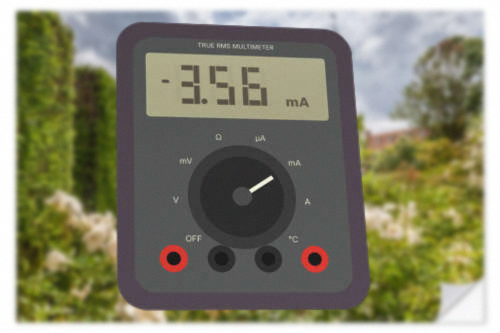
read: -3.56 mA
